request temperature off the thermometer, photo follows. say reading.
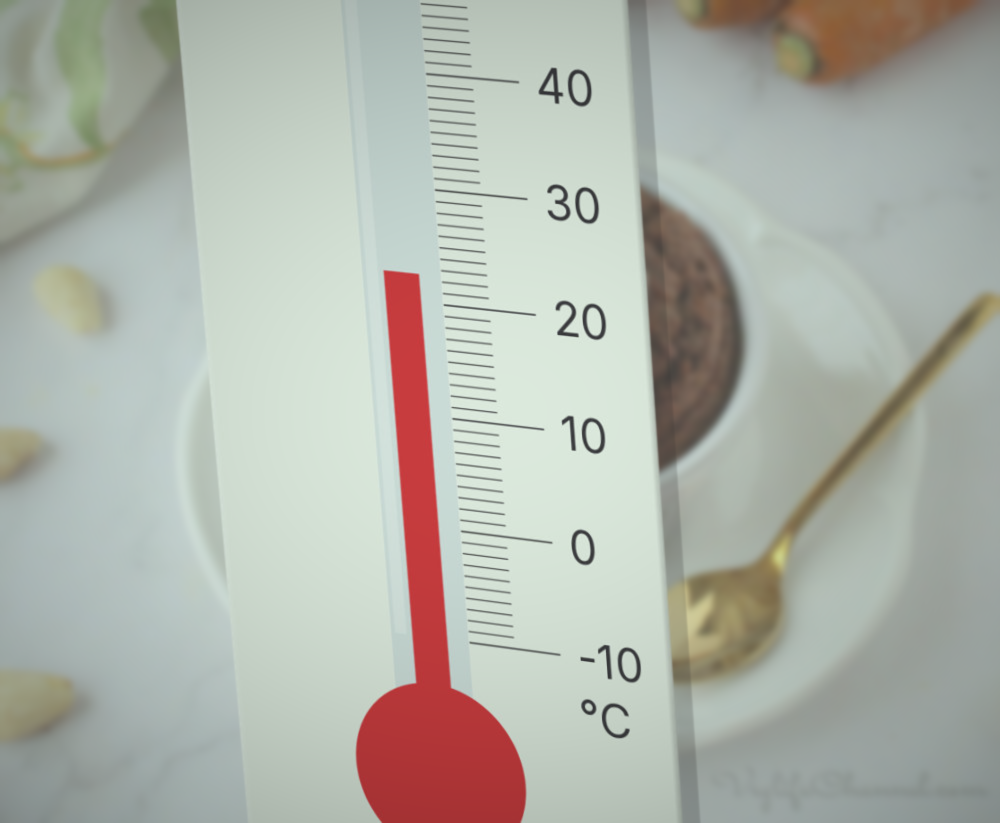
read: 22.5 °C
